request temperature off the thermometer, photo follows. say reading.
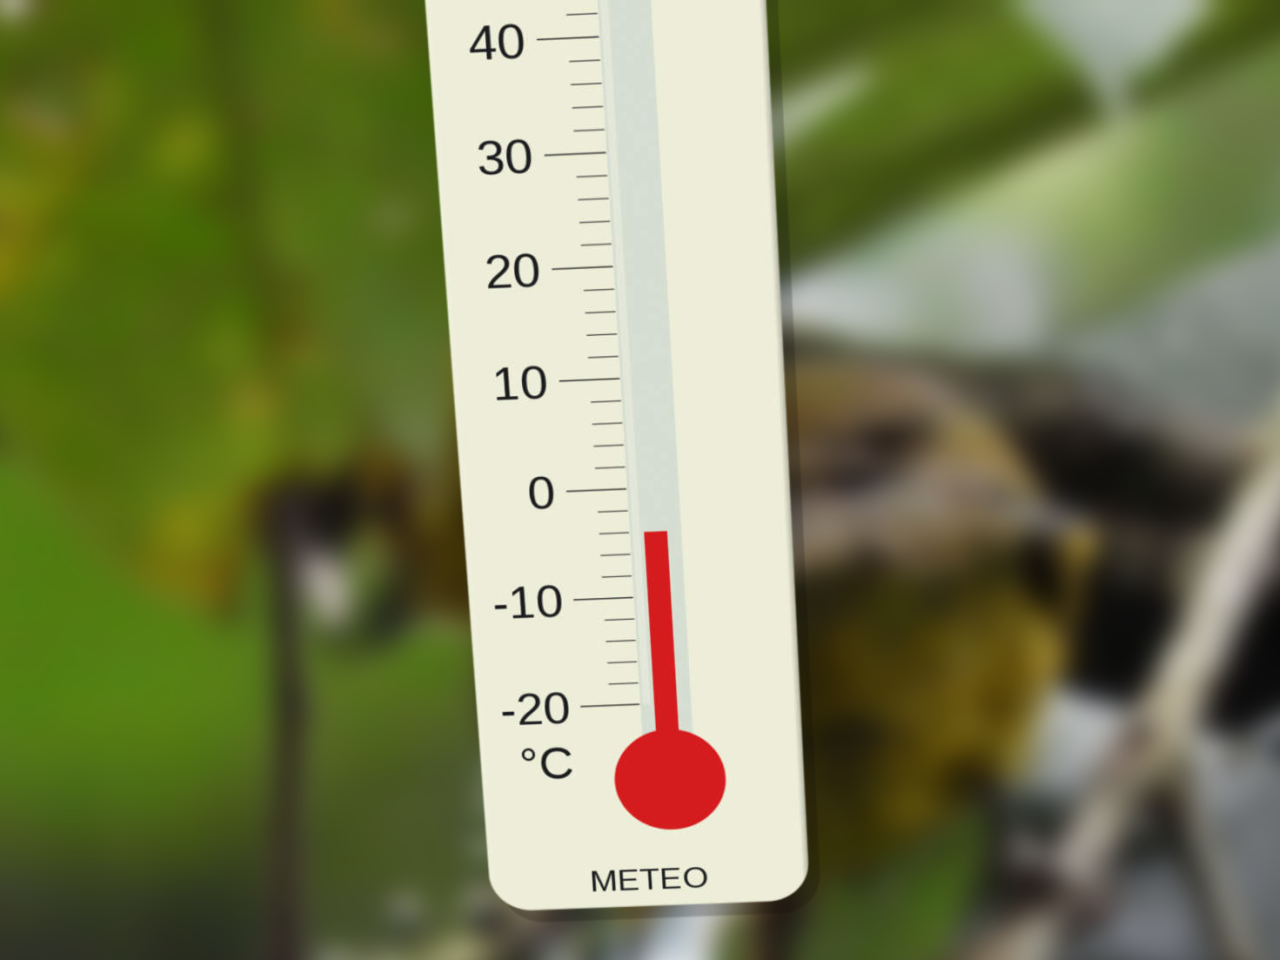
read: -4 °C
